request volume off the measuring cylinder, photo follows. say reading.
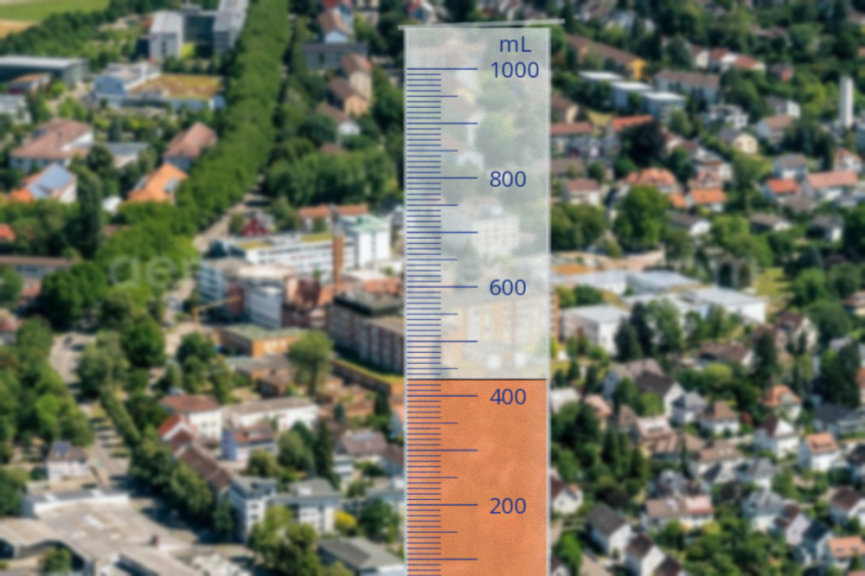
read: 430 mL
